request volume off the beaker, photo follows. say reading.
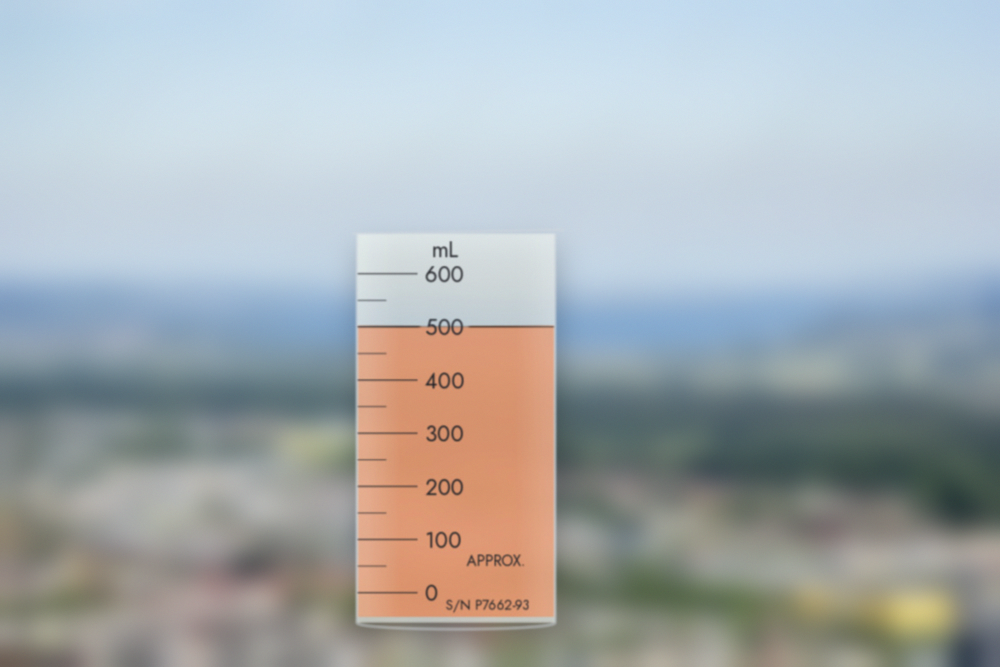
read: 500 mL
